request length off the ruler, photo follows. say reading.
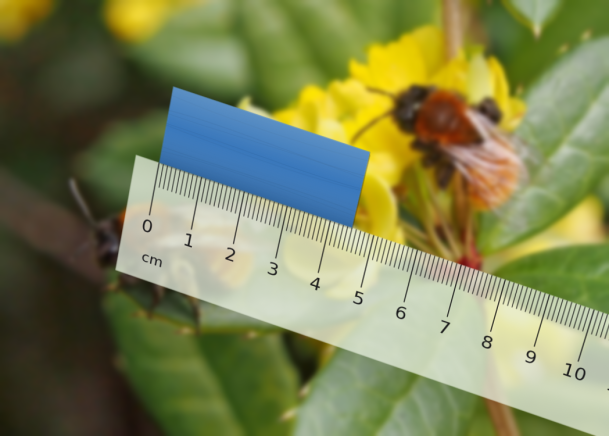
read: 4.5 cm
